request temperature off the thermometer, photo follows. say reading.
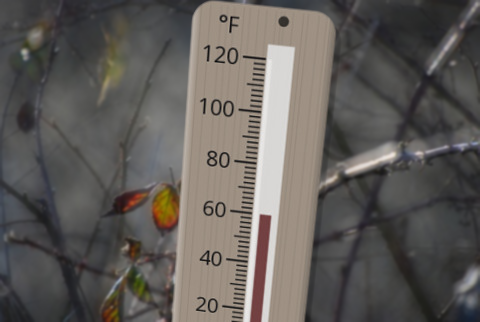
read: 60 °F
